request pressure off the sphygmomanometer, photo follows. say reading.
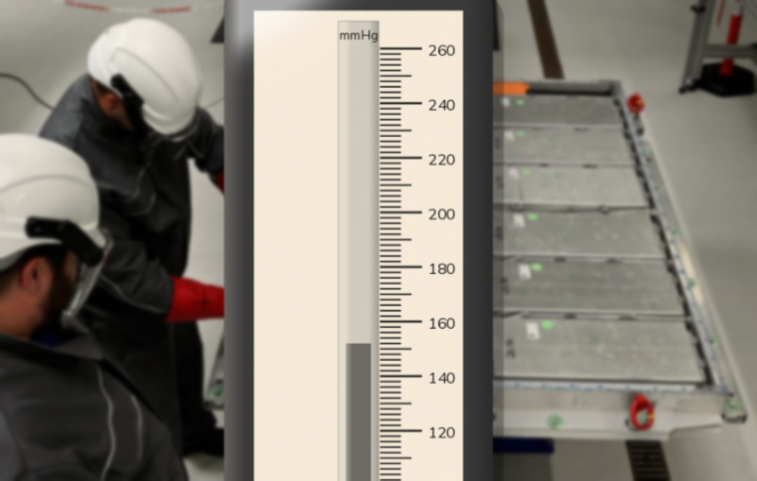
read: 152 mmHg
